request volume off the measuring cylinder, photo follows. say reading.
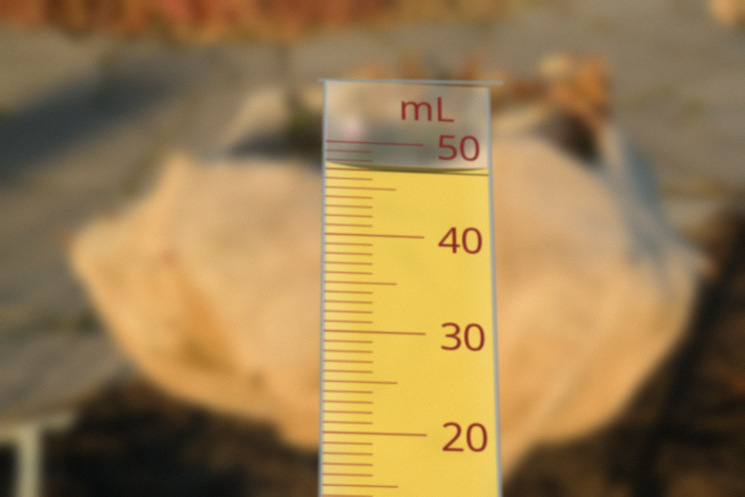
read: 47 mL
